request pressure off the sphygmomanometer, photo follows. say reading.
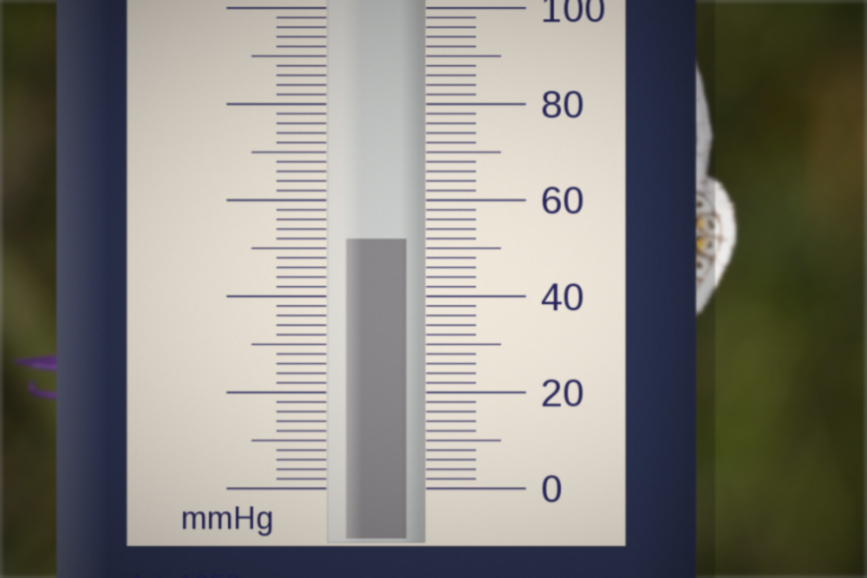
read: 52 mmHg
